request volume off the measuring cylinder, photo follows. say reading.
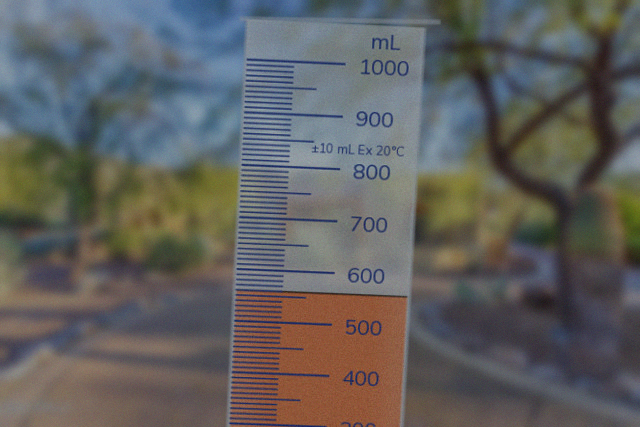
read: 560 mL
